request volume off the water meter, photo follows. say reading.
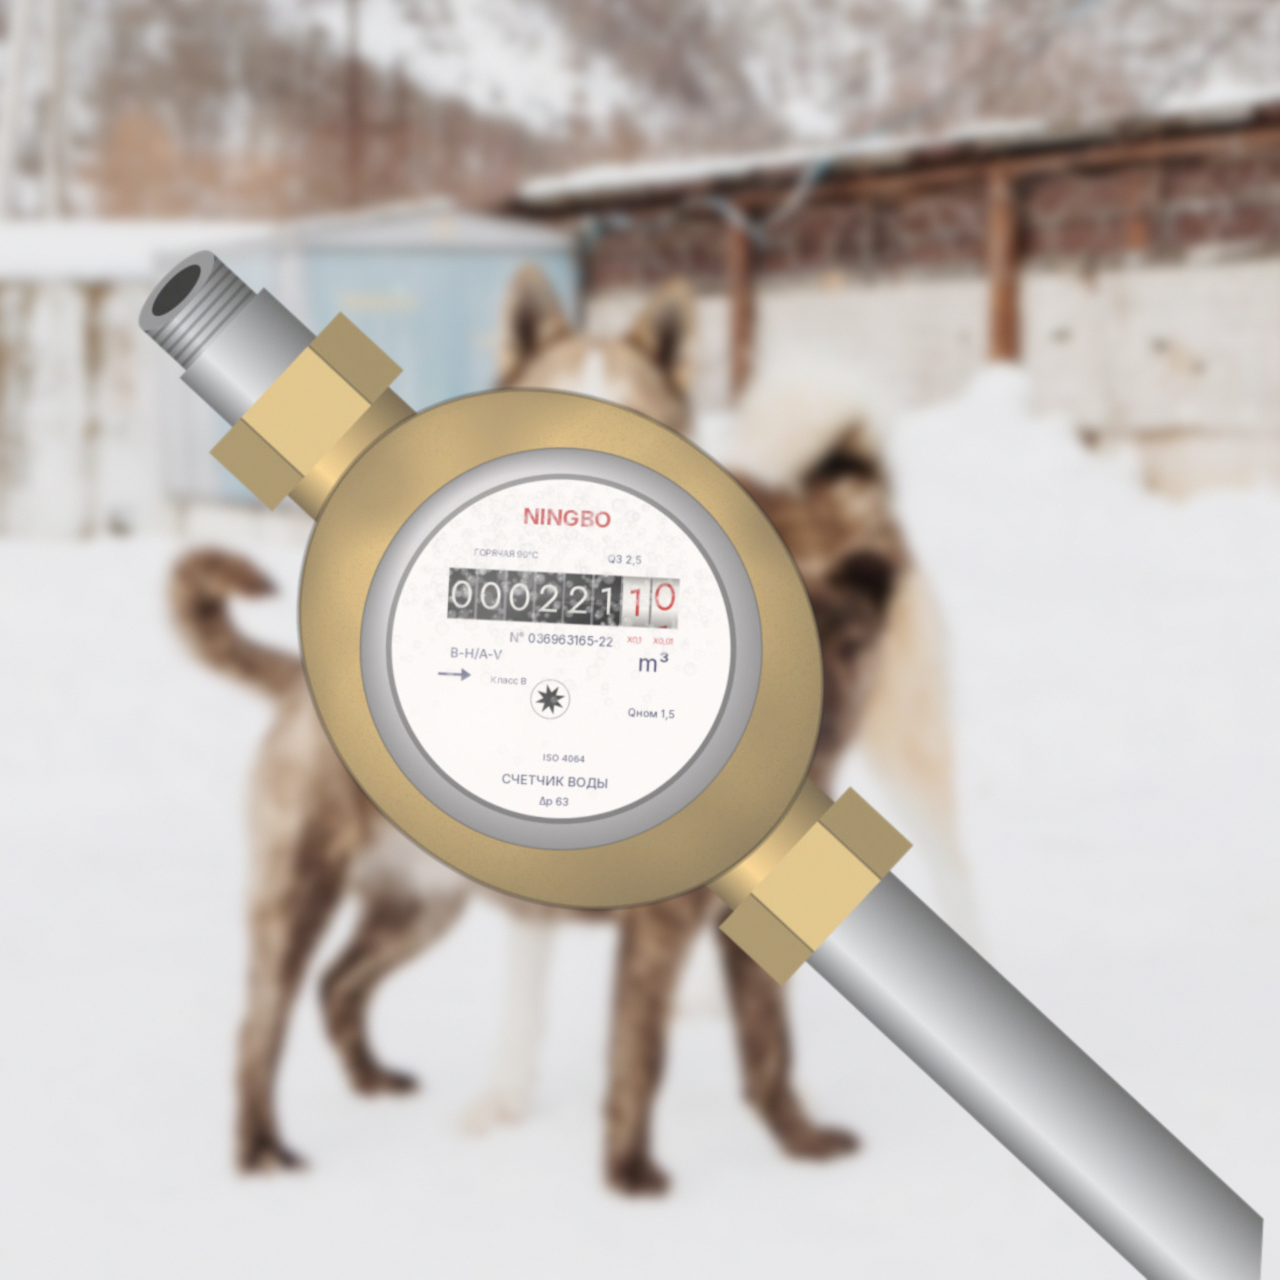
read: 221.10 m³
